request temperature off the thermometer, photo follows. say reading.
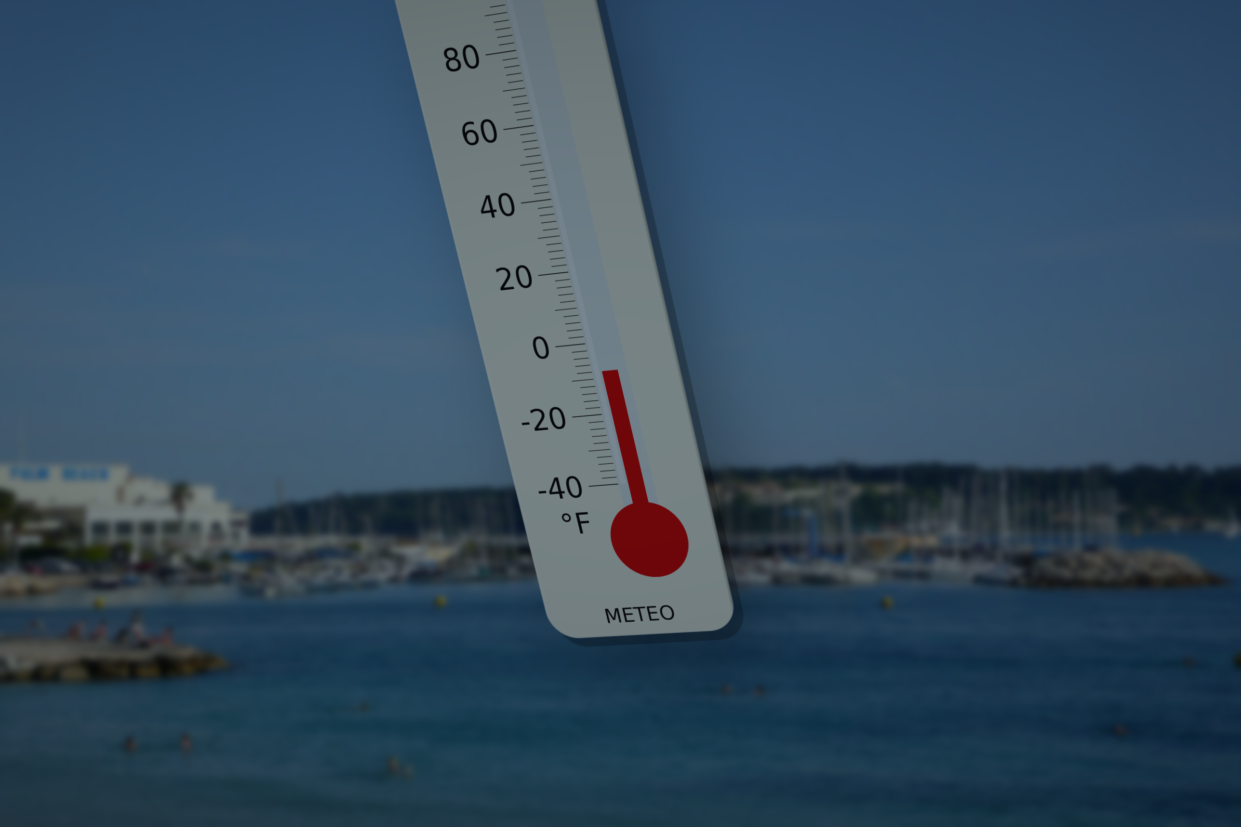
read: -8 °F
